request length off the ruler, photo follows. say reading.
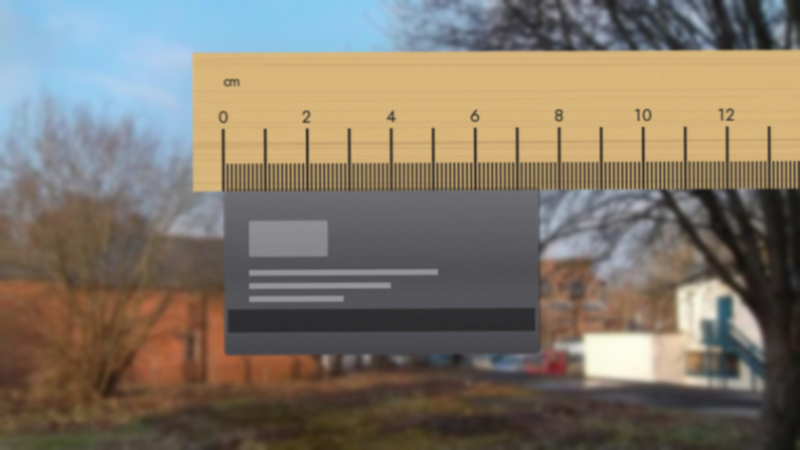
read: 7.5 cm
